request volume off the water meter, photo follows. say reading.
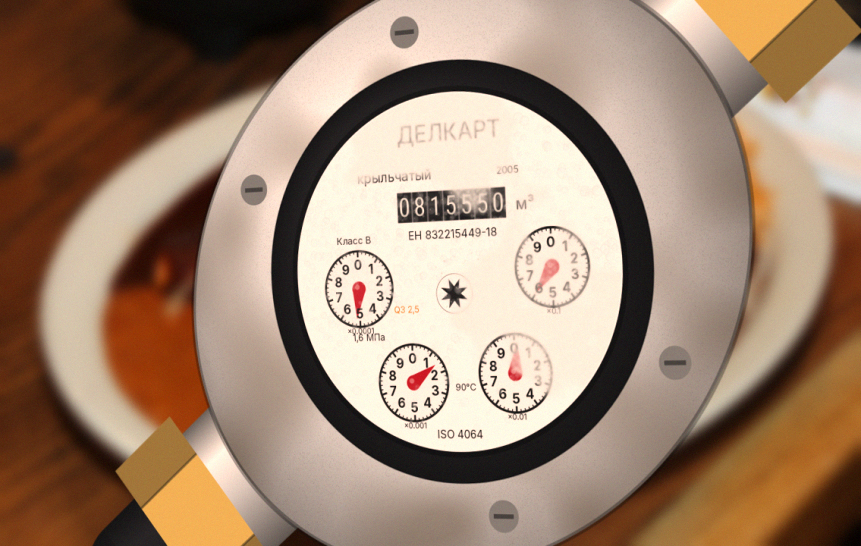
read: 815550.6015 m³
